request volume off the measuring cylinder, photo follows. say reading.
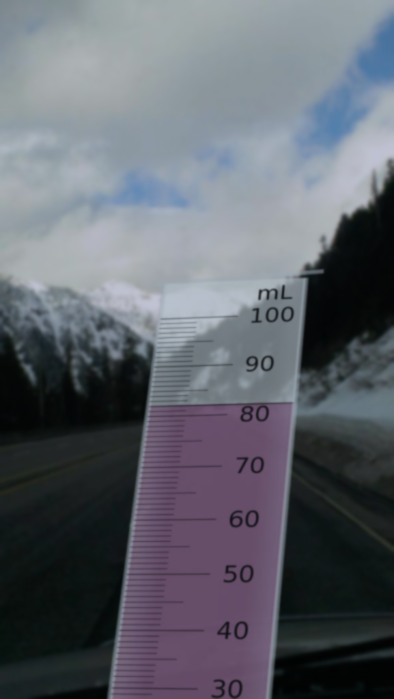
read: 82 mL
